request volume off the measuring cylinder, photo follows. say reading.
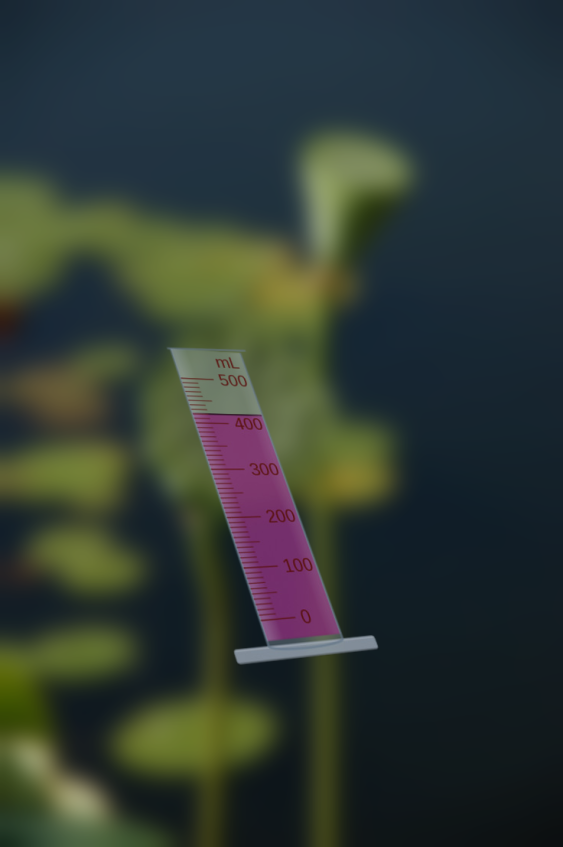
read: 420 mL
